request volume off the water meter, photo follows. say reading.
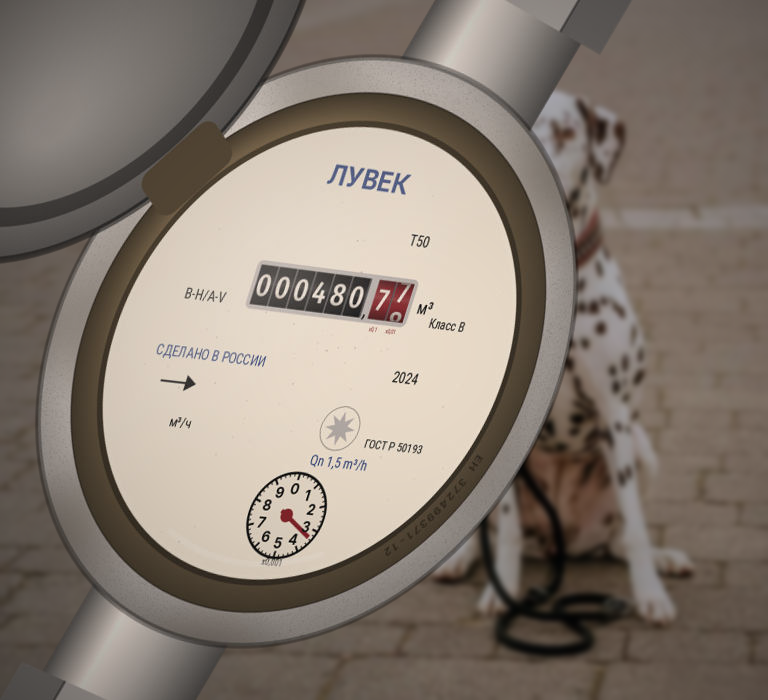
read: 480.773 m³
